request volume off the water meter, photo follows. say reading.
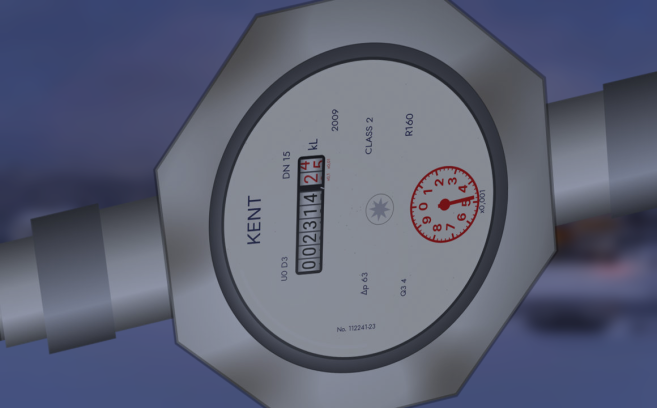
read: 2314.244 kL
